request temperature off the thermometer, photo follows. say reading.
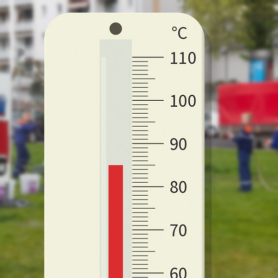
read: 85 °C
